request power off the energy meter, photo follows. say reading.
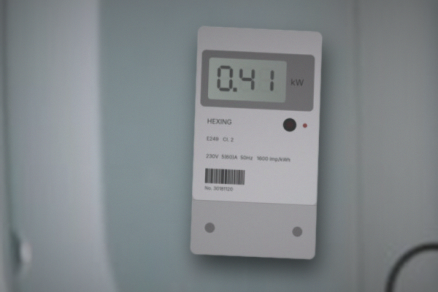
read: 0.41 kW
